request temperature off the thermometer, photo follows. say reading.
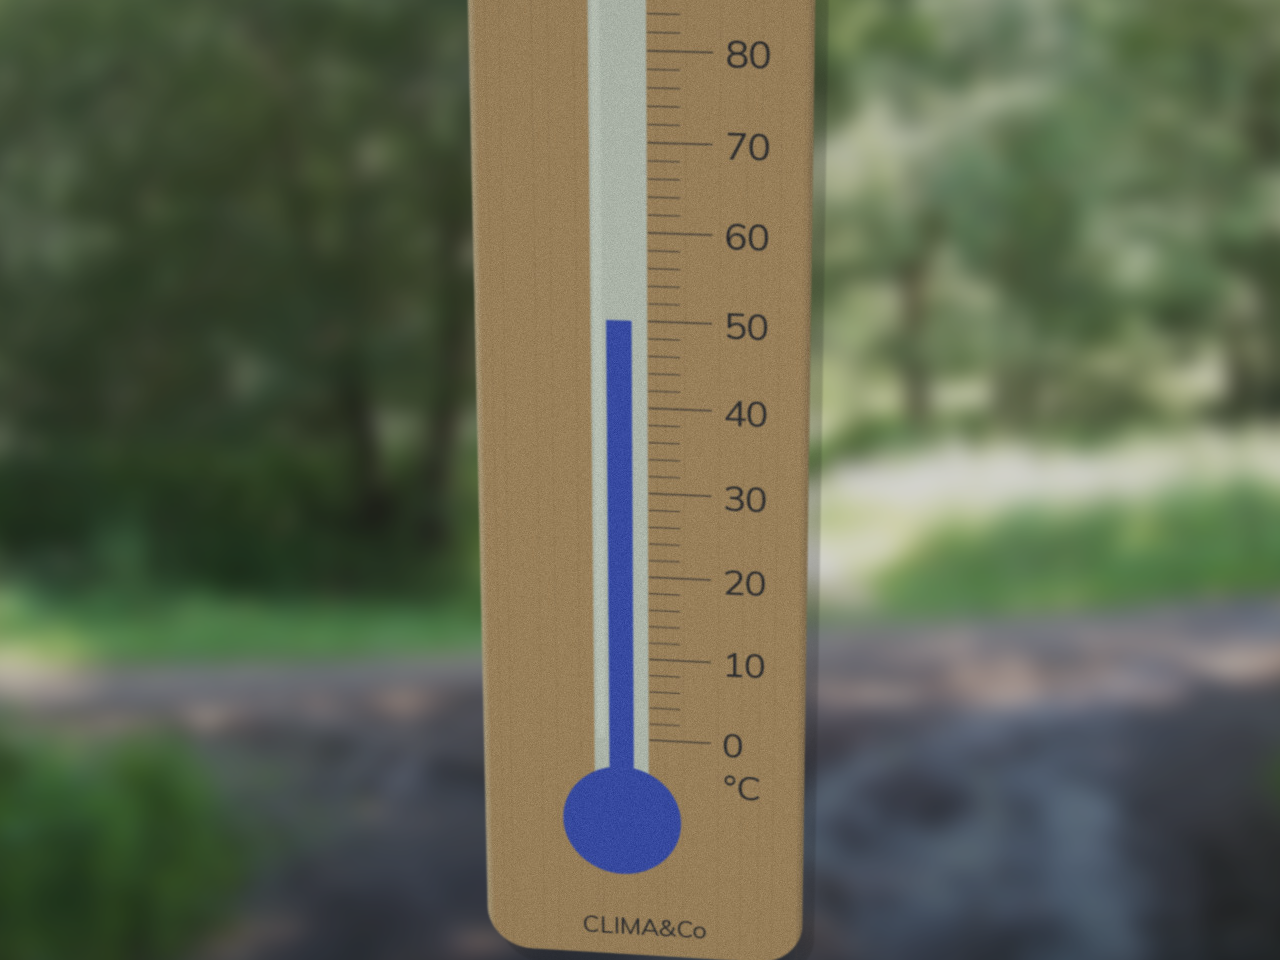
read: 50 °C
